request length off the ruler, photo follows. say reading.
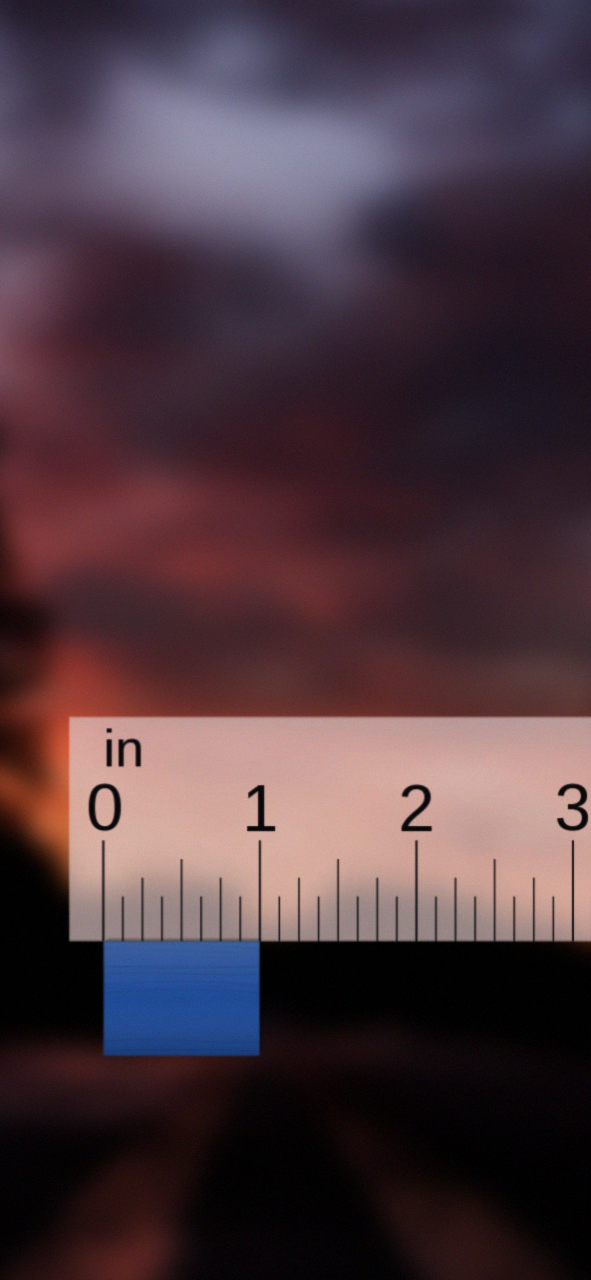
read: 1 in
